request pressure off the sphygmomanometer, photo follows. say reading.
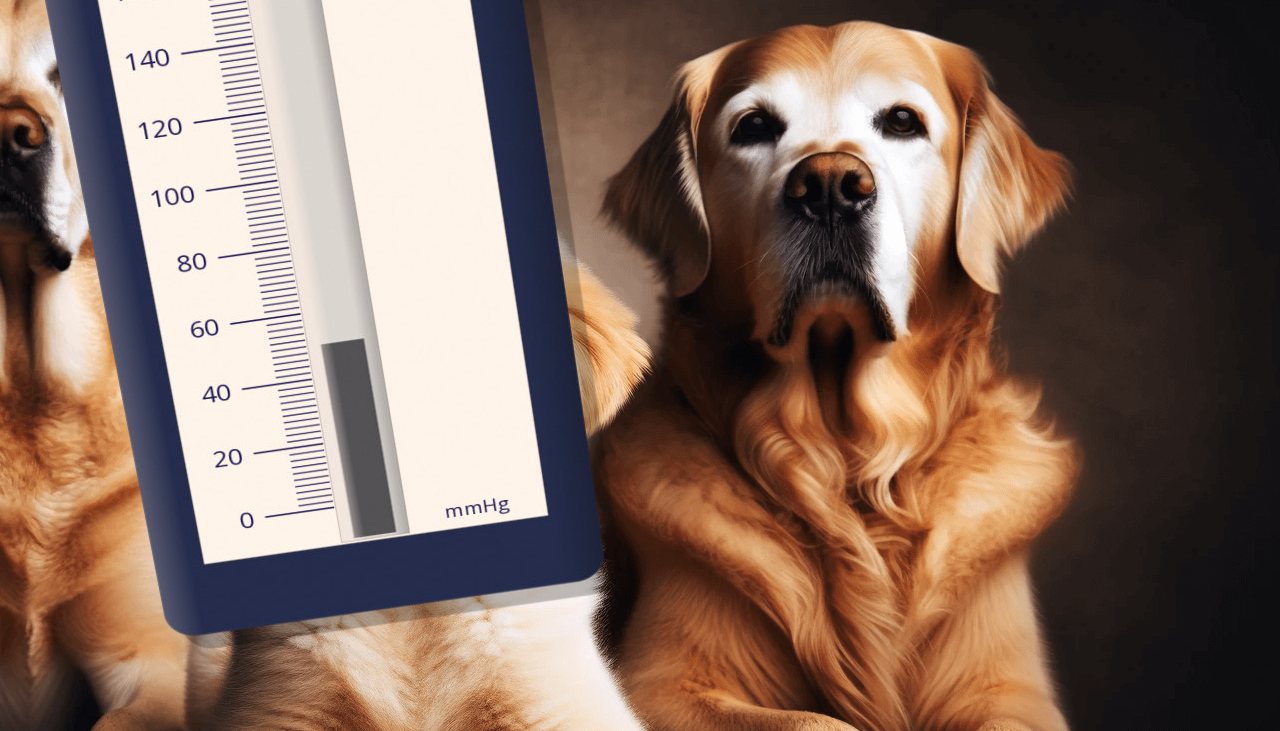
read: 50 mmHg
